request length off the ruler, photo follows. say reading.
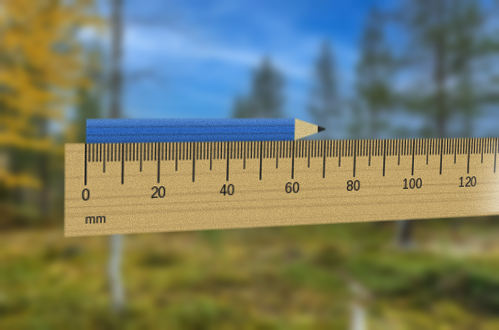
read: 70 mm
